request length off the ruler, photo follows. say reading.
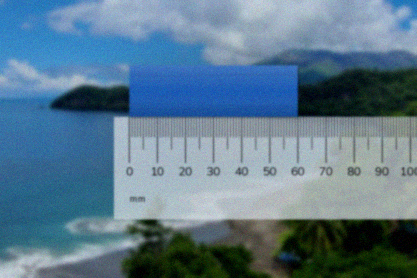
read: 60 mm
